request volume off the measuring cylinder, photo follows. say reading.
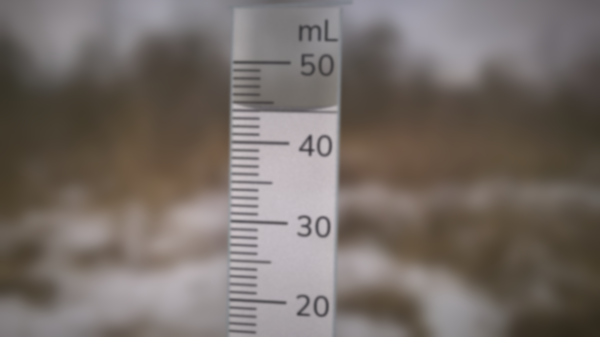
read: 44 mL
